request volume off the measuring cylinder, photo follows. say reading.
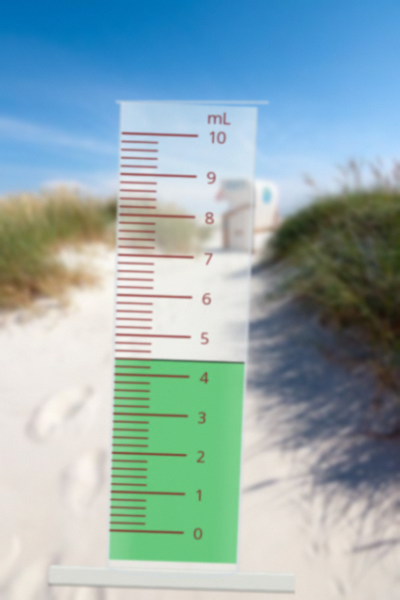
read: 4.4 mL
